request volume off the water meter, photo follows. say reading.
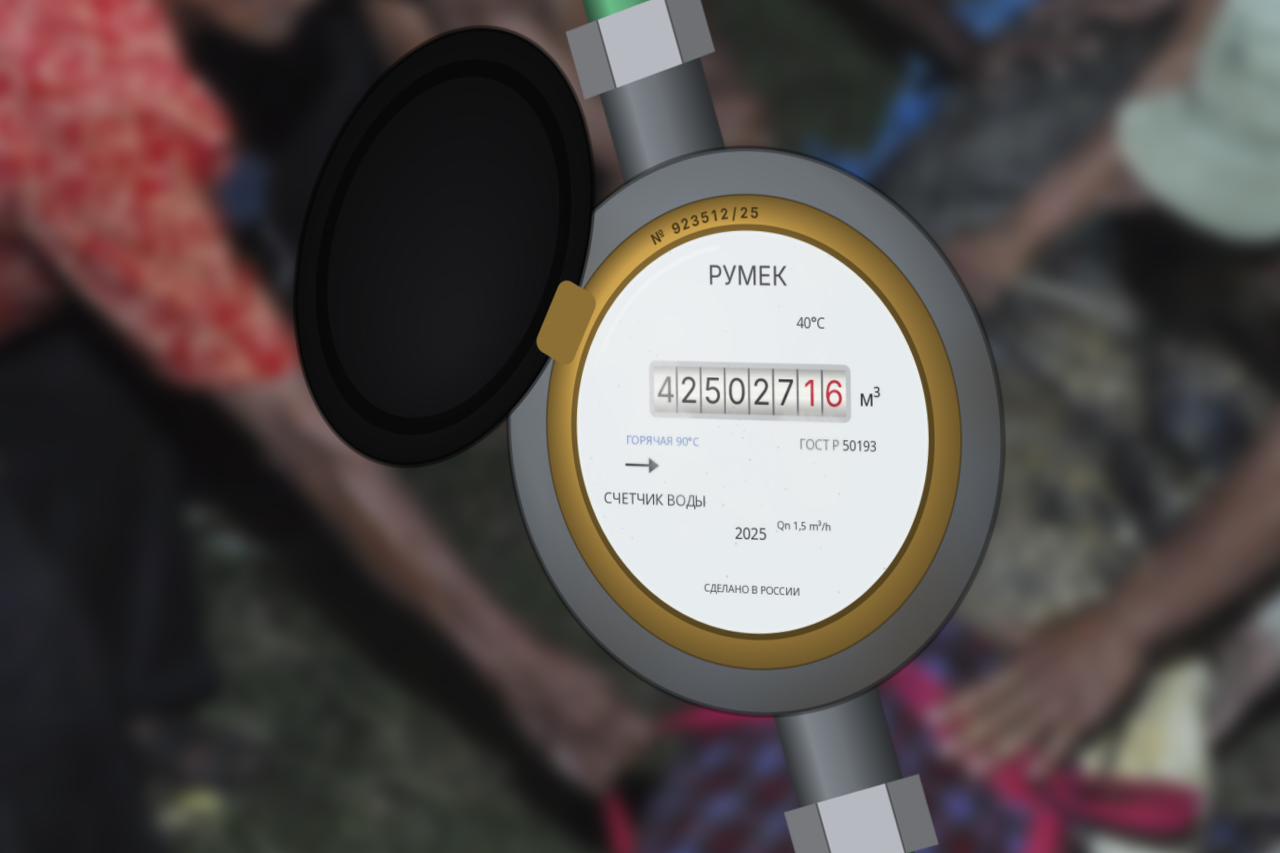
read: 425027.16 m³
